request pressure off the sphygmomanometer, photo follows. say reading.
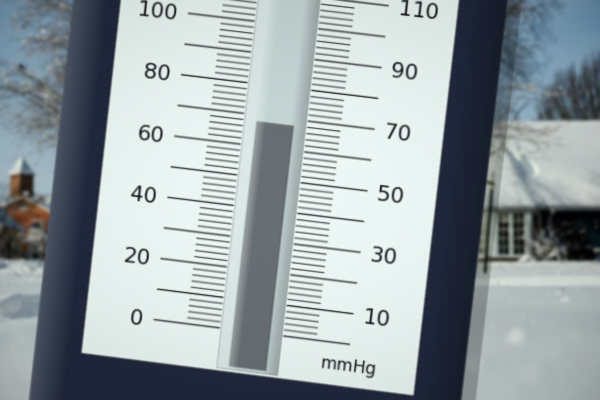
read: 68 mmHg
